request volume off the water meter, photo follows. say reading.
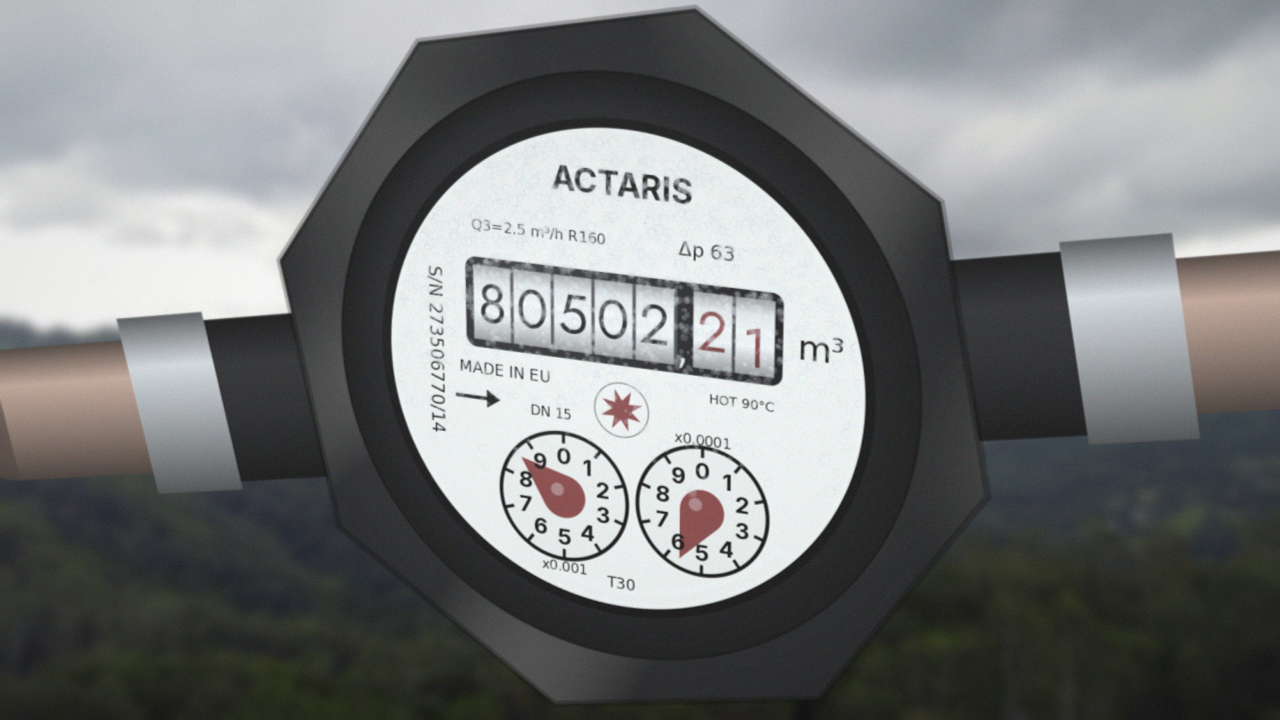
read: 80502.2085 m³
